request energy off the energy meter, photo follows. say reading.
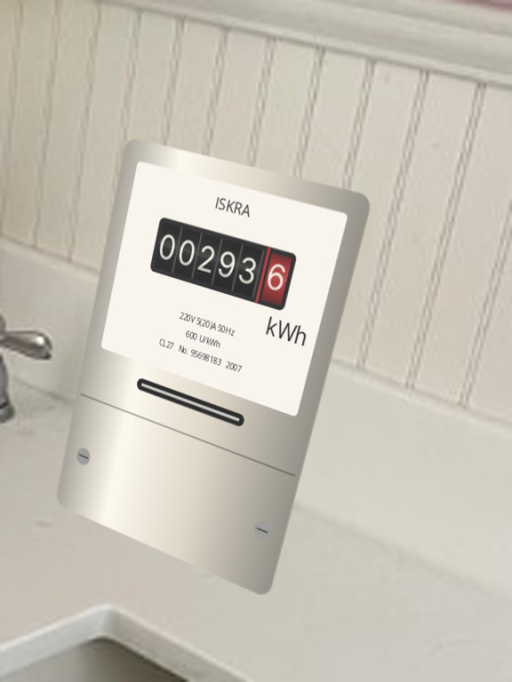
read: 293.6 kWh
